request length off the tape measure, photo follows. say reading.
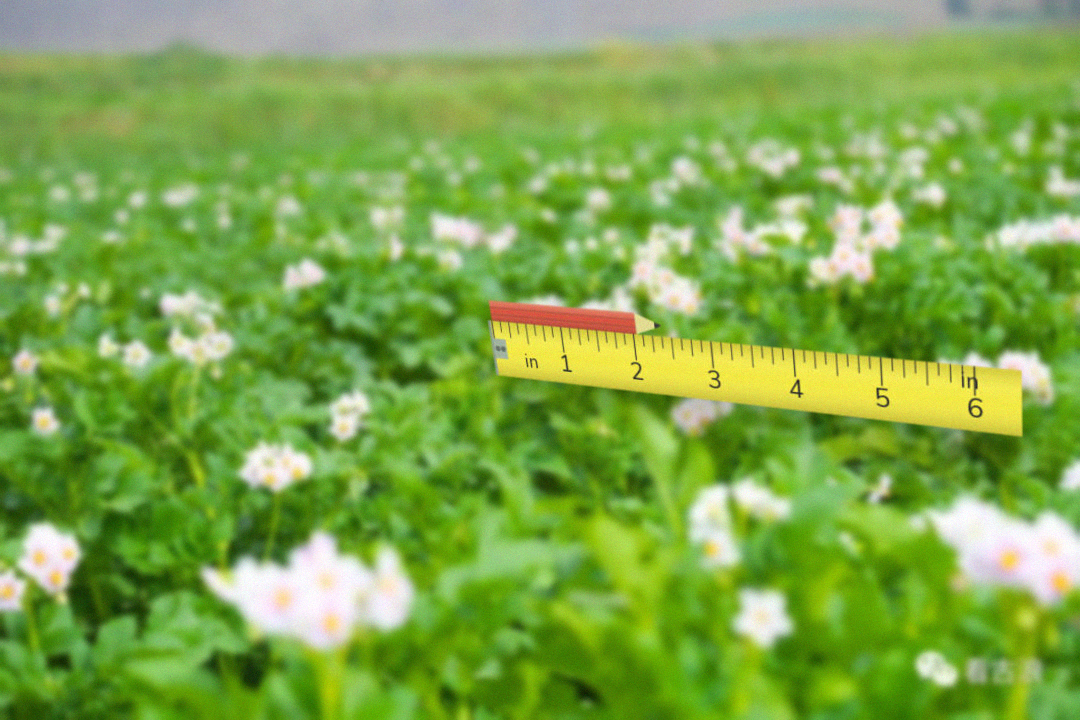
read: 2.375 in
